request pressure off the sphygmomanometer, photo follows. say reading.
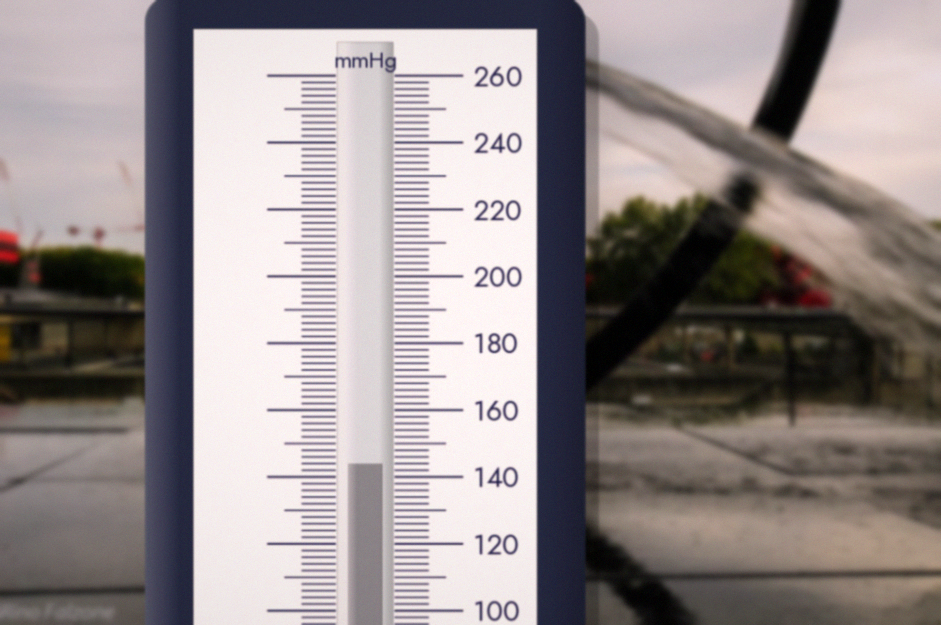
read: 144 mmHg
